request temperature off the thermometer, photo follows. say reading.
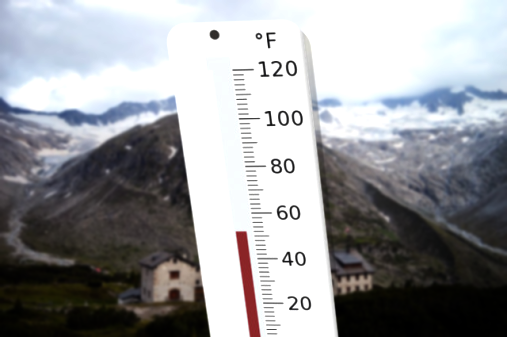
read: 52 °F
